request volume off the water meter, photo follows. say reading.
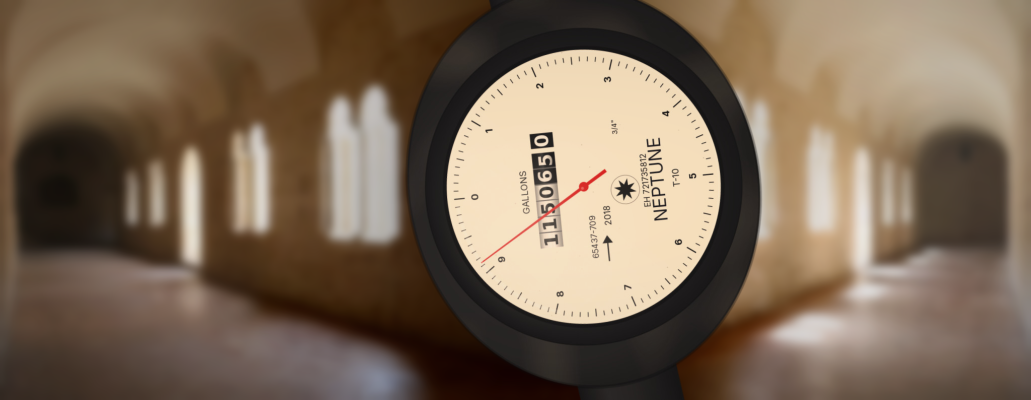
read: 1150649.1 gal
